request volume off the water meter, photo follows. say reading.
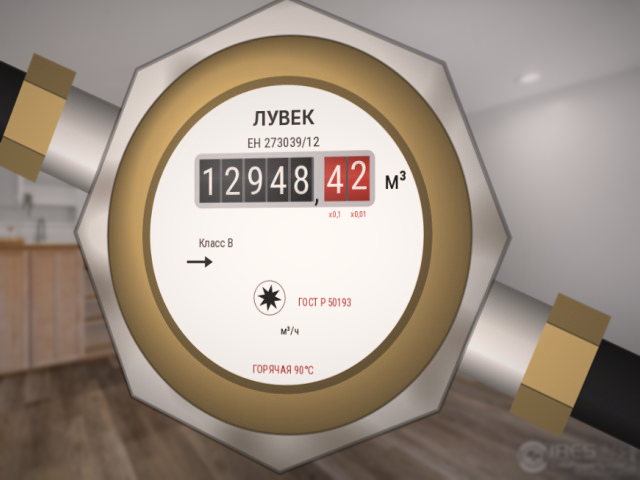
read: 12948.42 m³
